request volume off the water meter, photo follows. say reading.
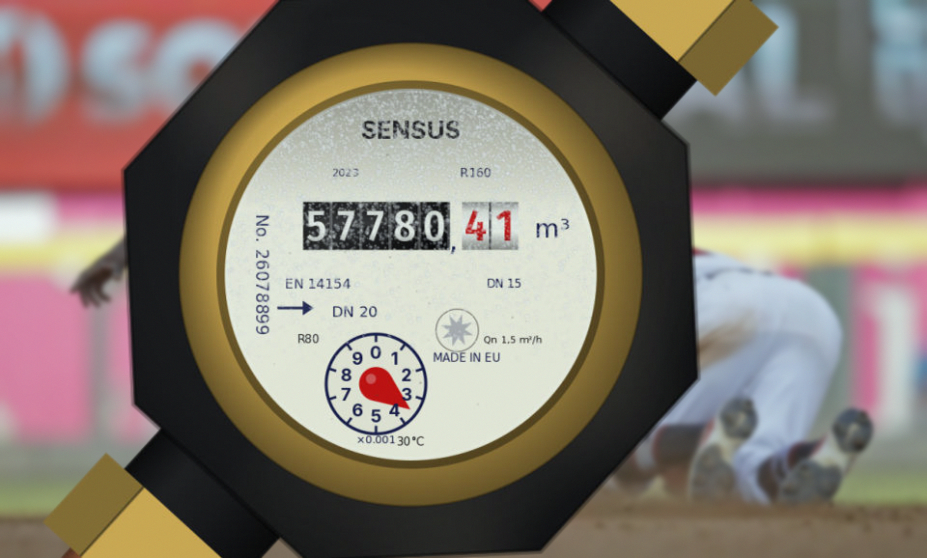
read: 57780.413 m³
